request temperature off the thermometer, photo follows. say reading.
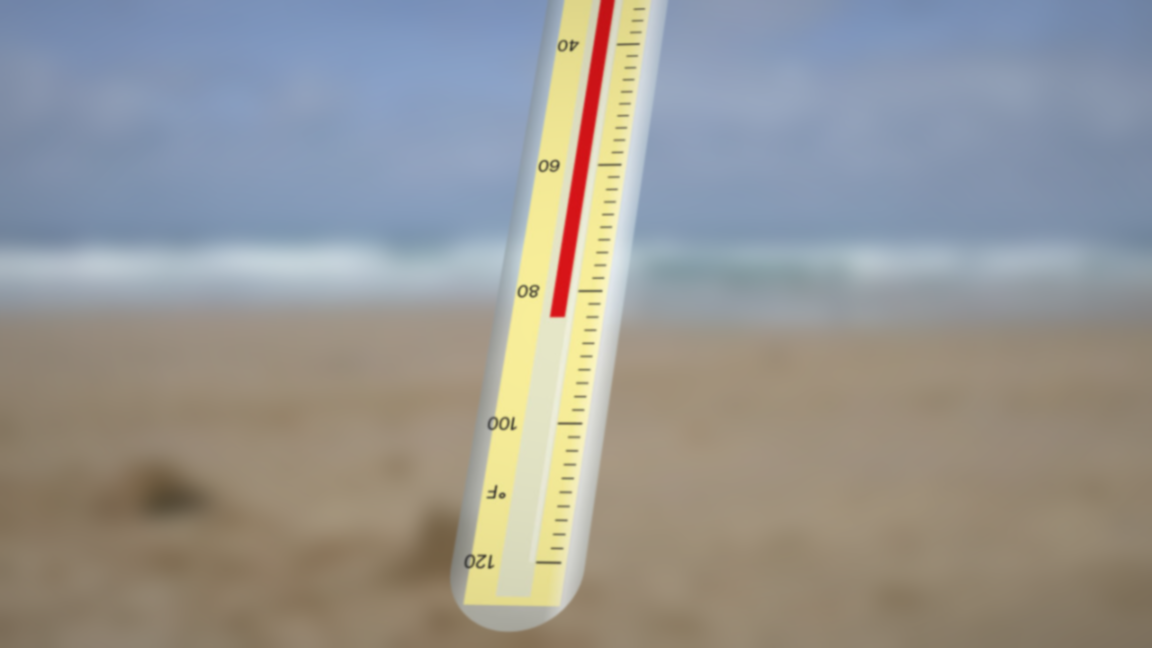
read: 84 °F
